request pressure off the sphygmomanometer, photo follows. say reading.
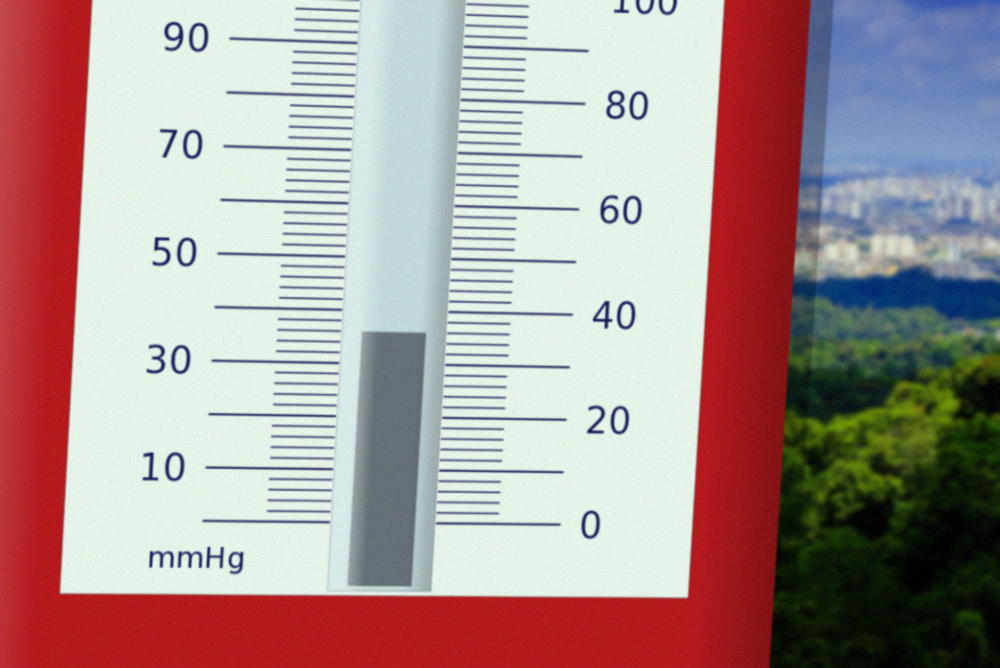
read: 36 mmHg
